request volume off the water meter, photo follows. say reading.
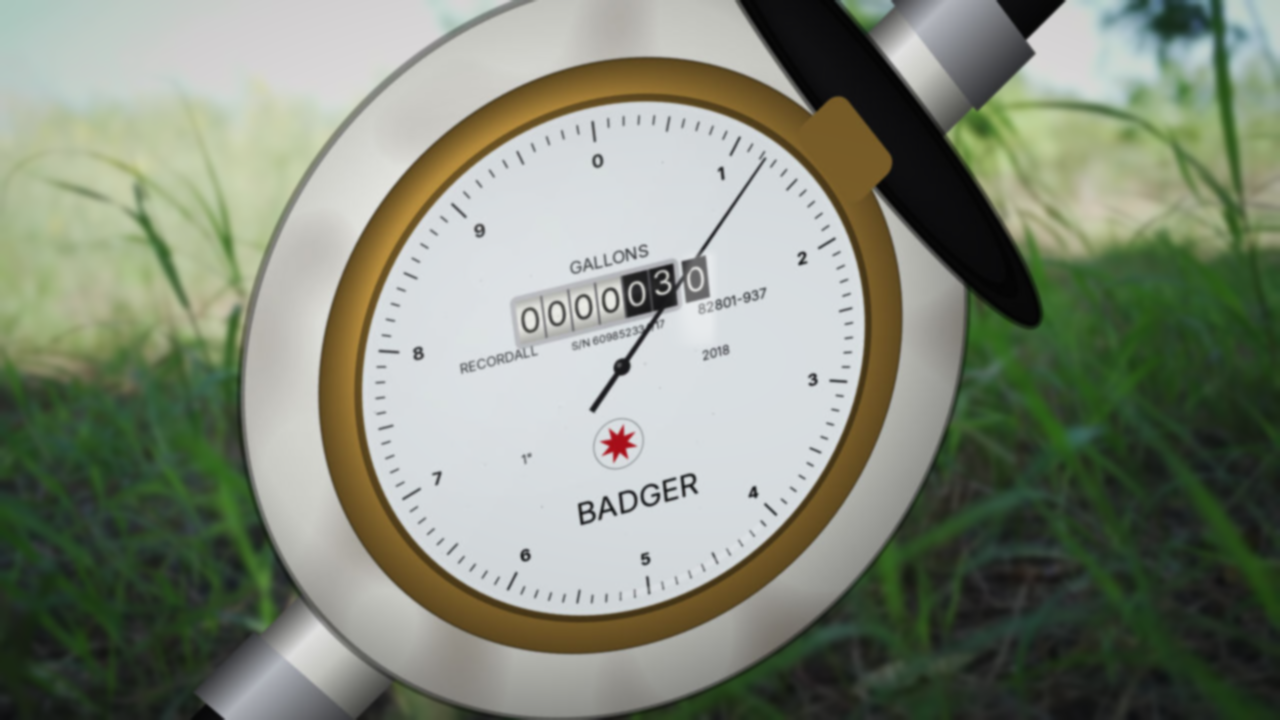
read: 31.2 gal
